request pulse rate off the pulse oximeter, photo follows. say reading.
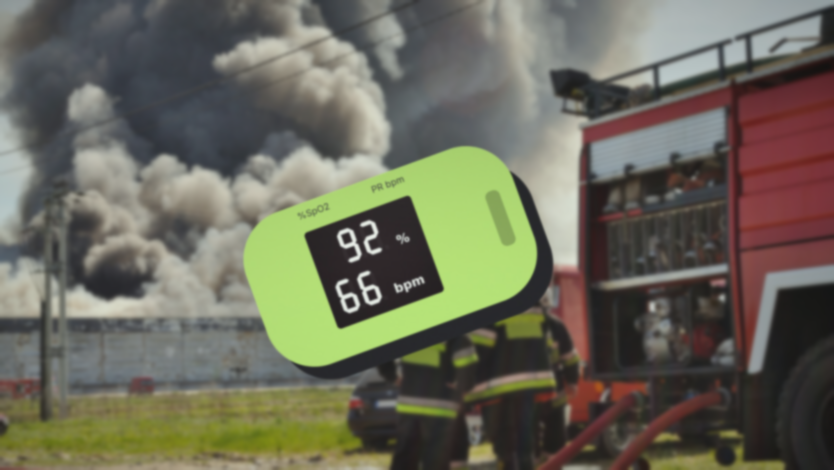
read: 66 bpm
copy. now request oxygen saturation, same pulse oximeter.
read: 92 %
